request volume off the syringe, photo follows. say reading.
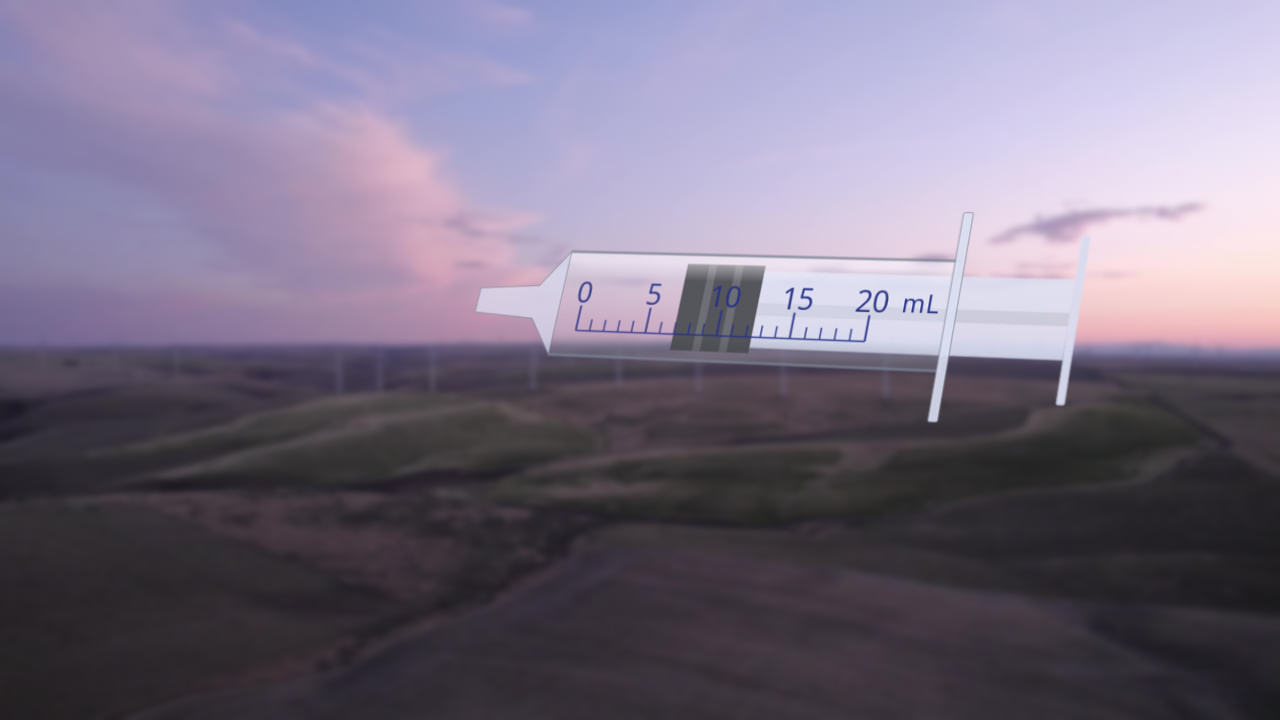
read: 7 mL
